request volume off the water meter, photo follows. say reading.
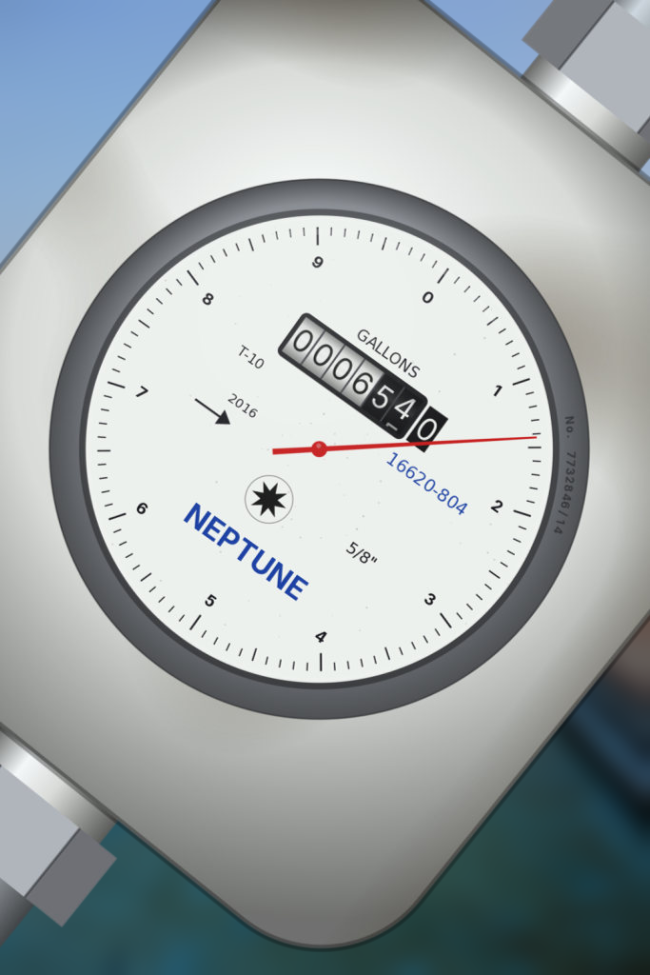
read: 6541.4 gal
